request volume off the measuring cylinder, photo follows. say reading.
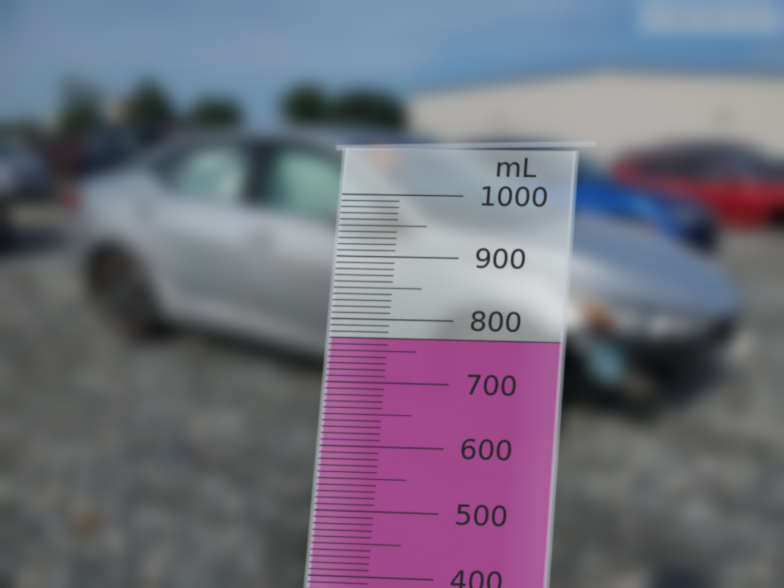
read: 770 mL
